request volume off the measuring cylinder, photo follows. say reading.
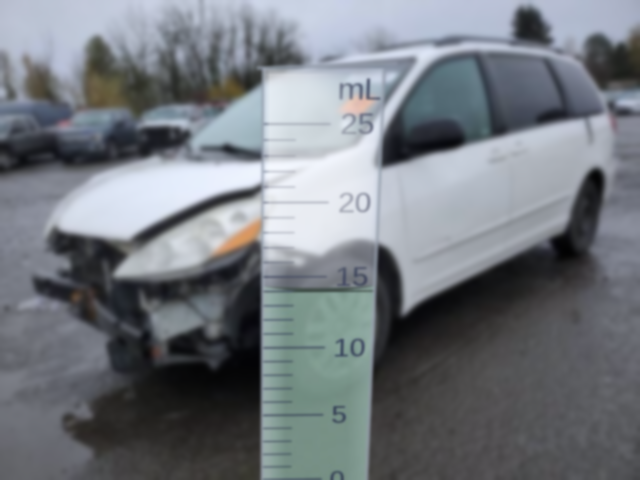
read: 14 mL
